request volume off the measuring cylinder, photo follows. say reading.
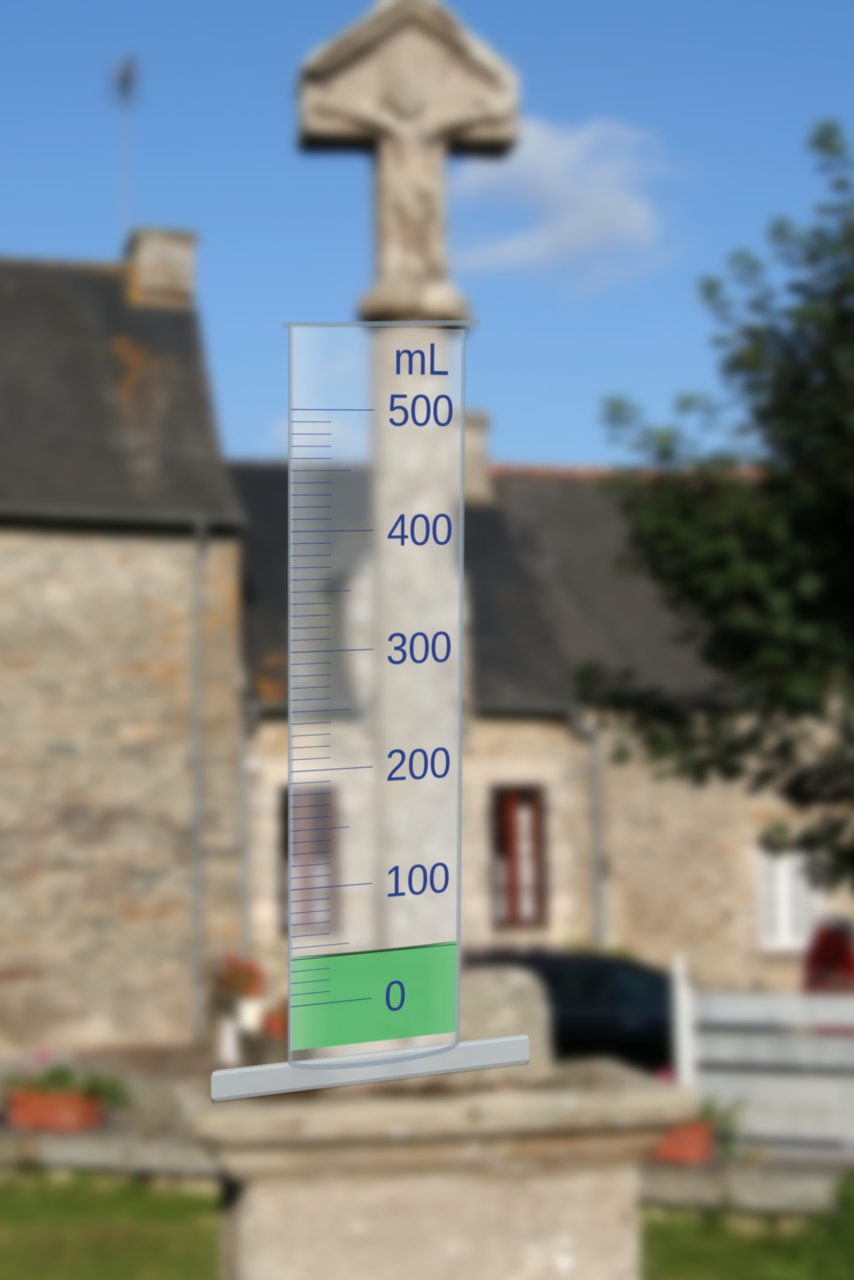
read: 40 mL
